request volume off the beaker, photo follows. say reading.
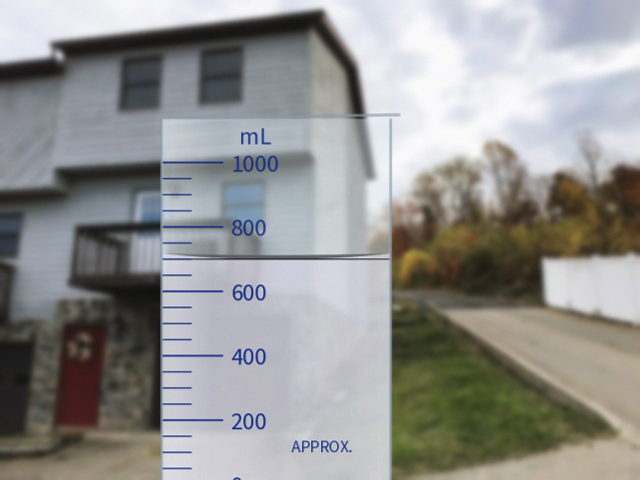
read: 700 mL
